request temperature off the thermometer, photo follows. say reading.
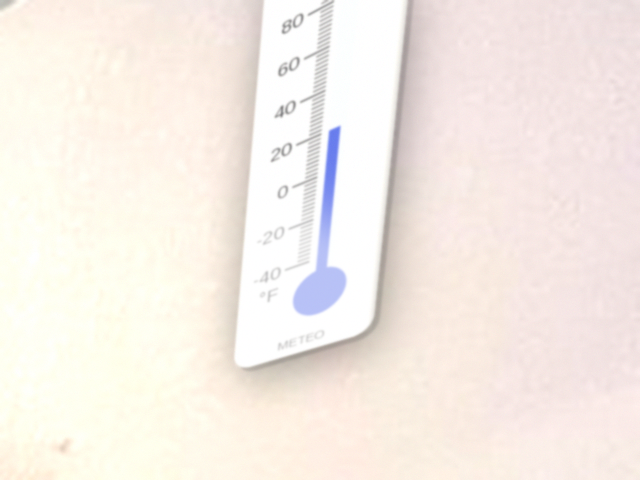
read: 20 °F
